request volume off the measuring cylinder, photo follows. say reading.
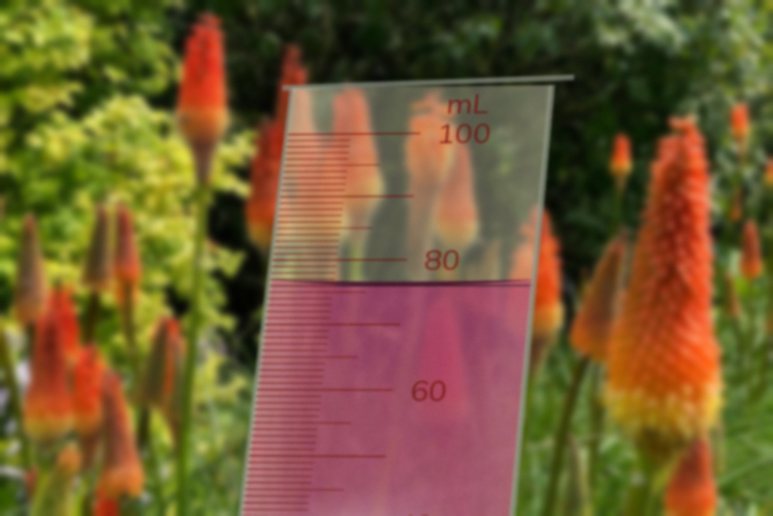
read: 76 mL
